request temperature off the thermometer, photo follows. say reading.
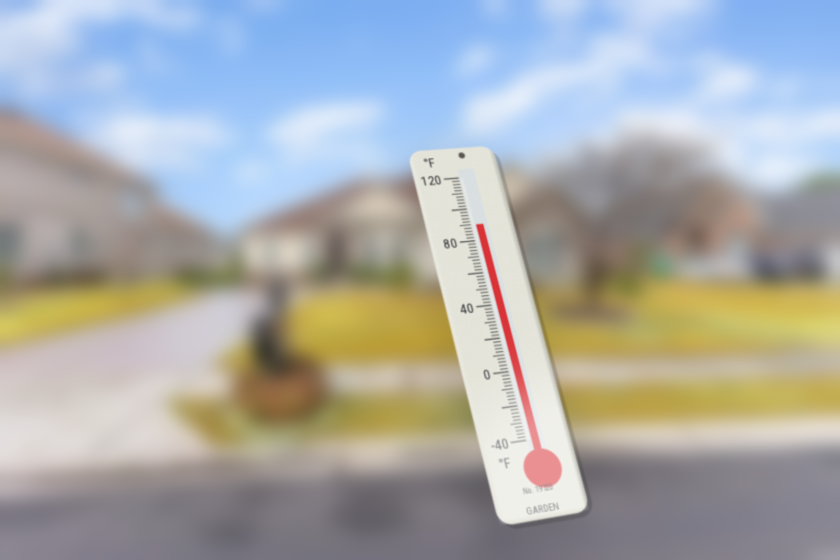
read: 90 °F
